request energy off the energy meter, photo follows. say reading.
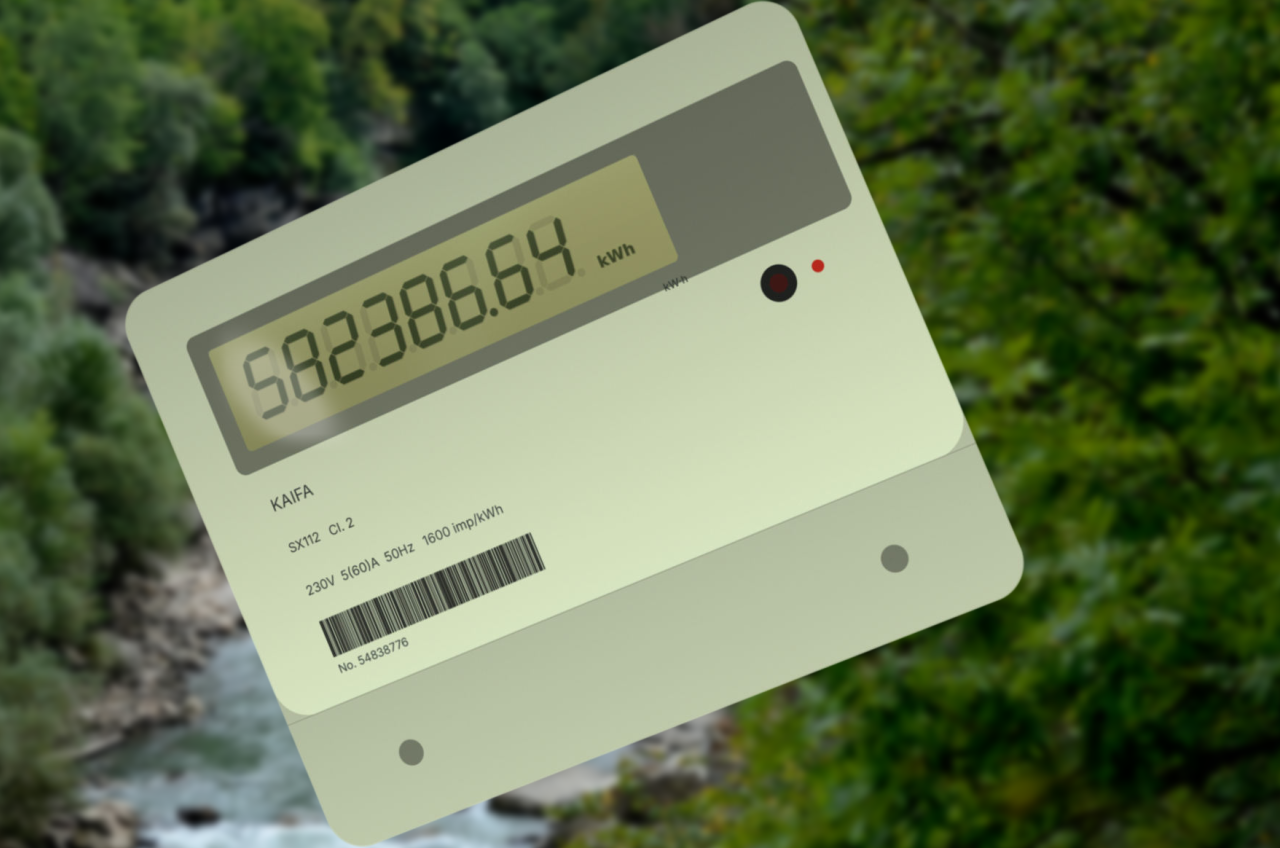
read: 582386.64 kWh
